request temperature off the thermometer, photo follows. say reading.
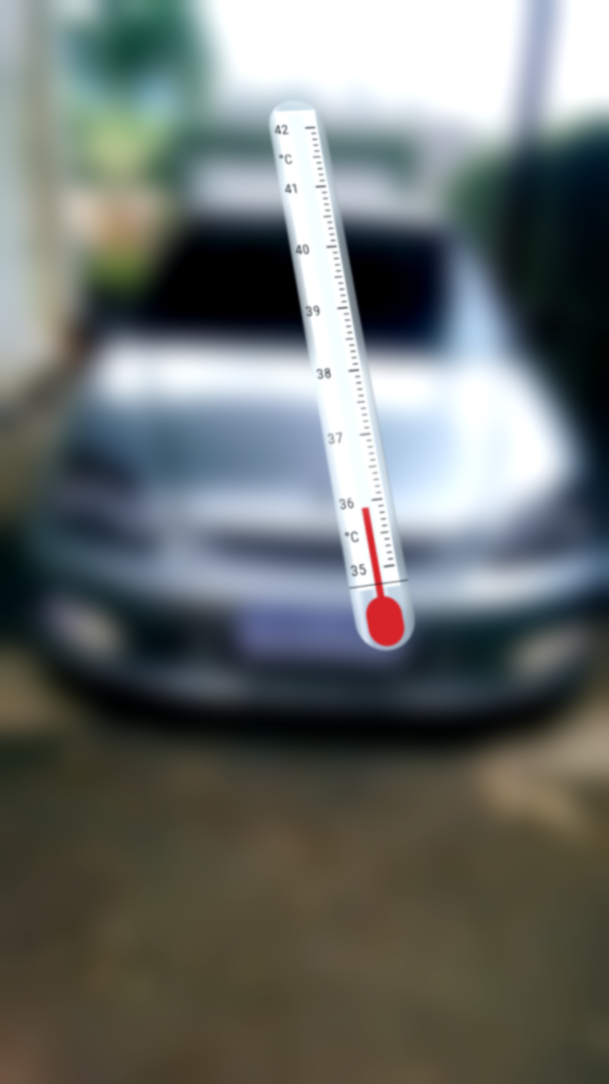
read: 35.9 °C
